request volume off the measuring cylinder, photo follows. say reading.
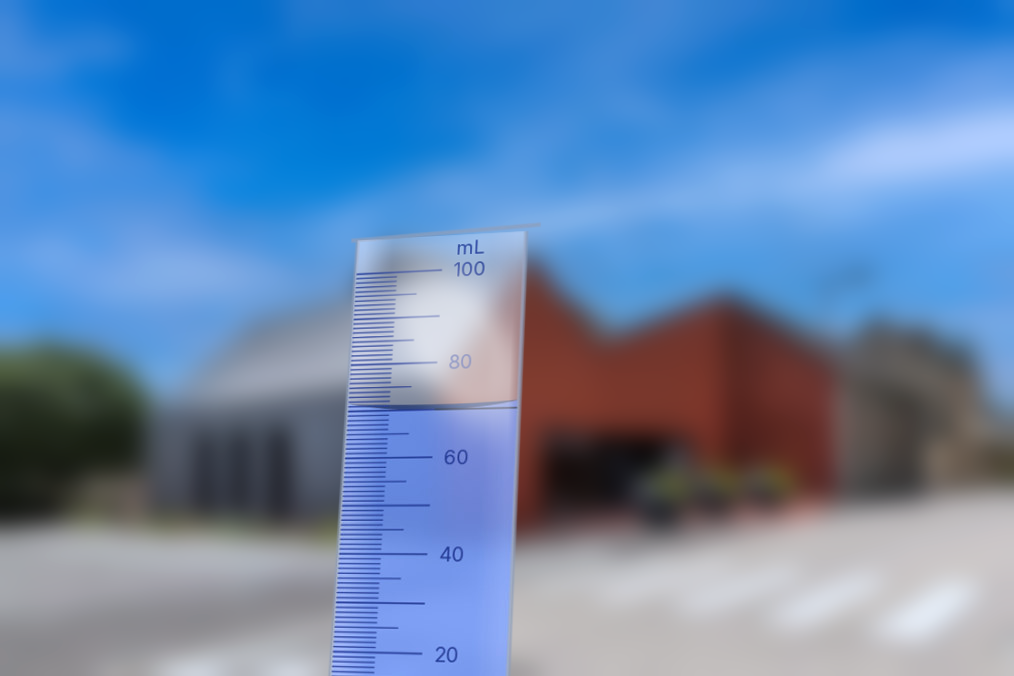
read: 70 mL
